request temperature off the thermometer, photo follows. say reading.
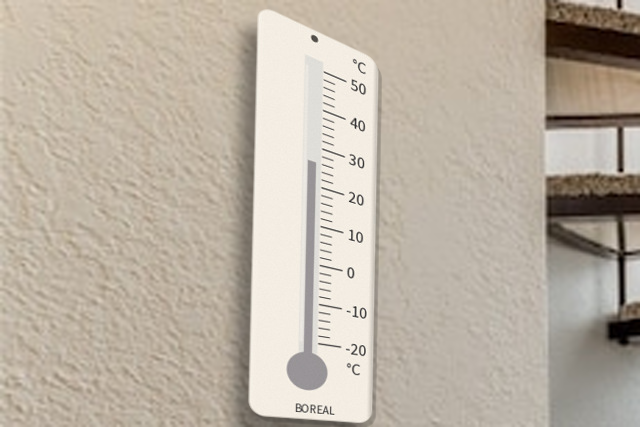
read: 26 °C
